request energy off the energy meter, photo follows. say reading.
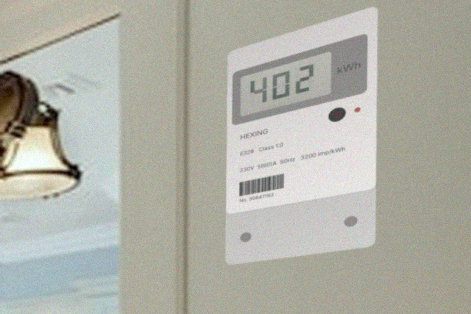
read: 402 kWh
